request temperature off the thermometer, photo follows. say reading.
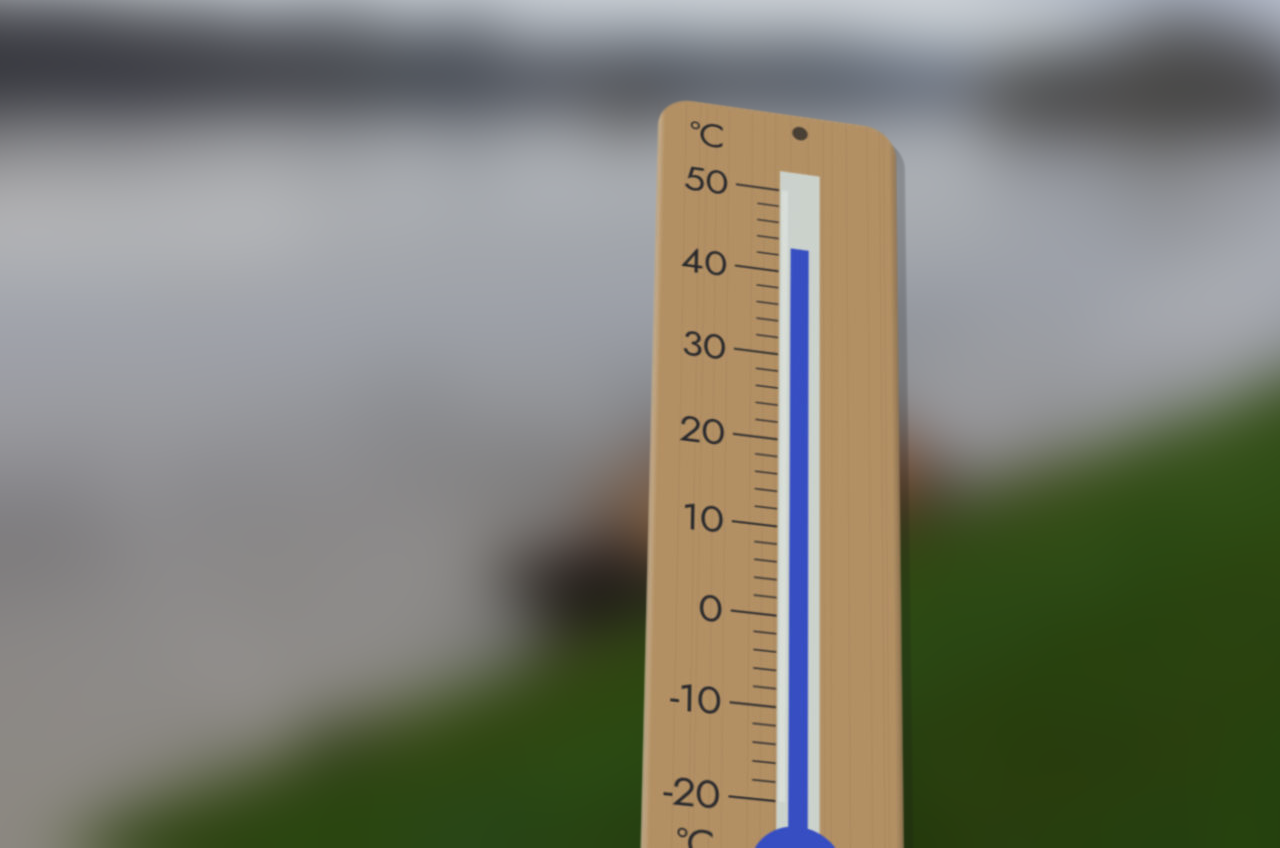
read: 43 °C
